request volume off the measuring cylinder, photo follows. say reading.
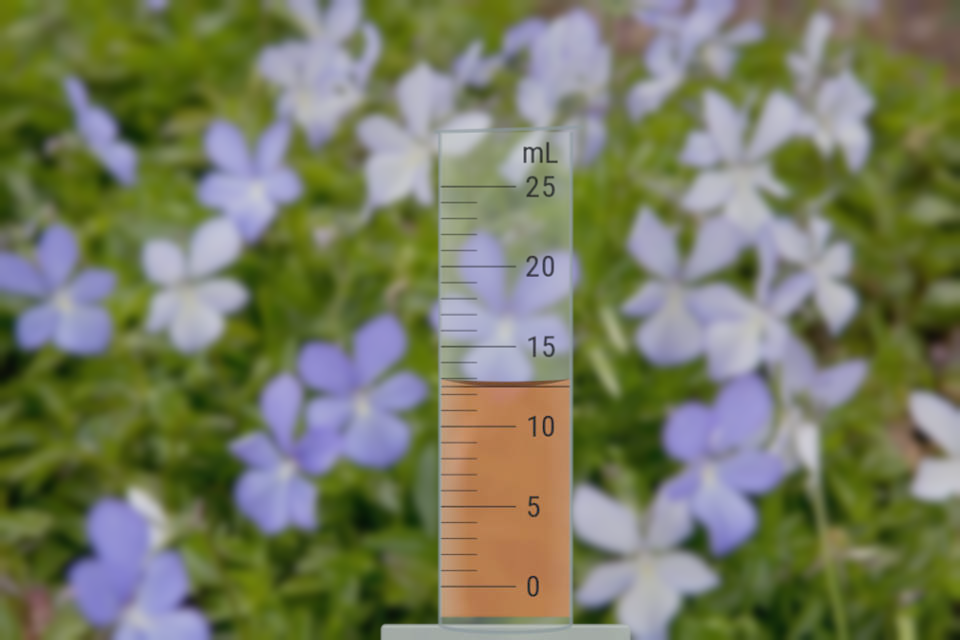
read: 12.5 mL
